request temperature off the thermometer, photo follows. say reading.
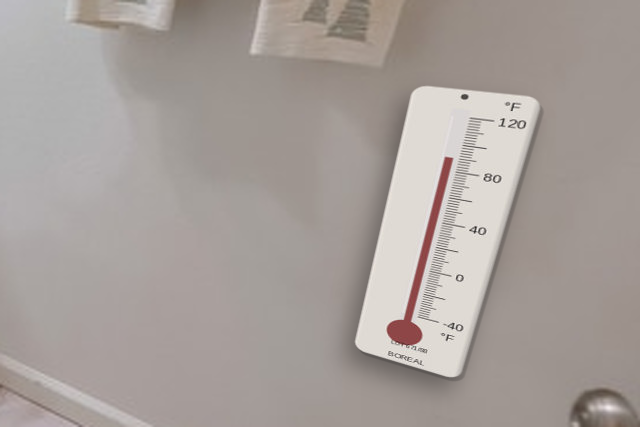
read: 90 °F
